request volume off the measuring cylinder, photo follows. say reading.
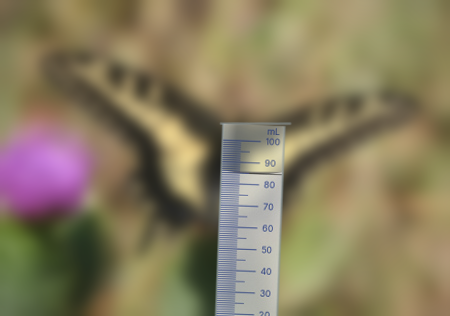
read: 85 mL
